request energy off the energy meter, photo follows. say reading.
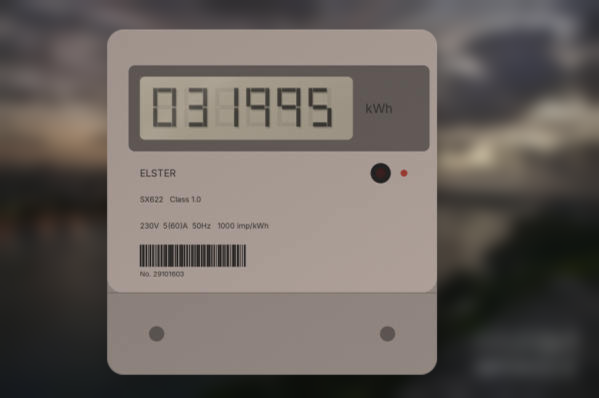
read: 31995 kWh
